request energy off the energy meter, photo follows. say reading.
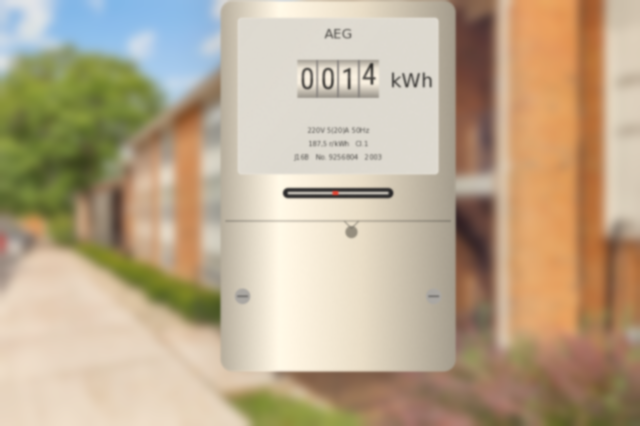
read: 14 kWh
